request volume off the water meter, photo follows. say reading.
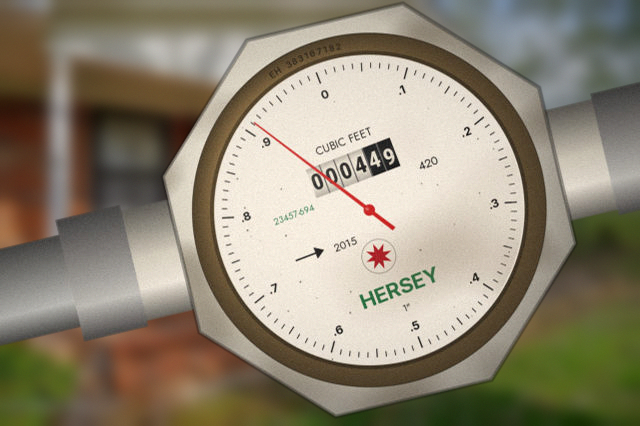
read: 448.91 ft³
